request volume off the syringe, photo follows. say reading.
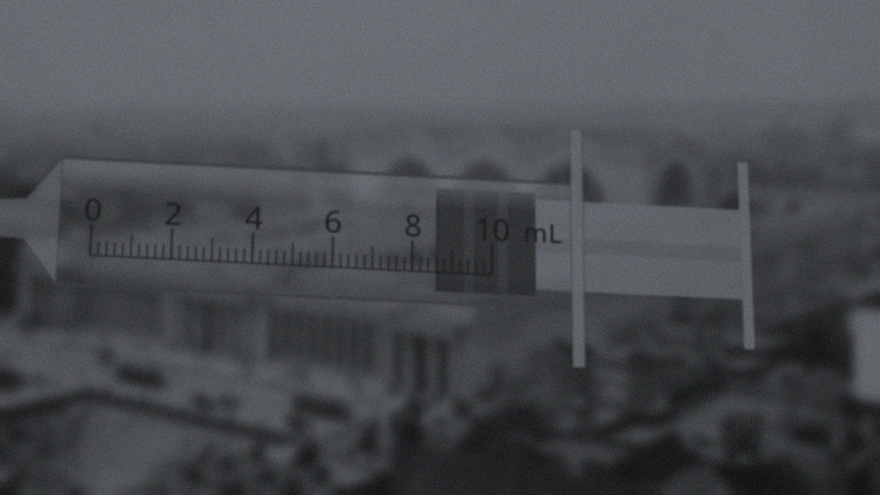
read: 8.6 mL
